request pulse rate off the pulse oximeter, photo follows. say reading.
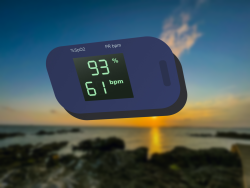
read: 61 bpm
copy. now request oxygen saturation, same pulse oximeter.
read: 93 %
